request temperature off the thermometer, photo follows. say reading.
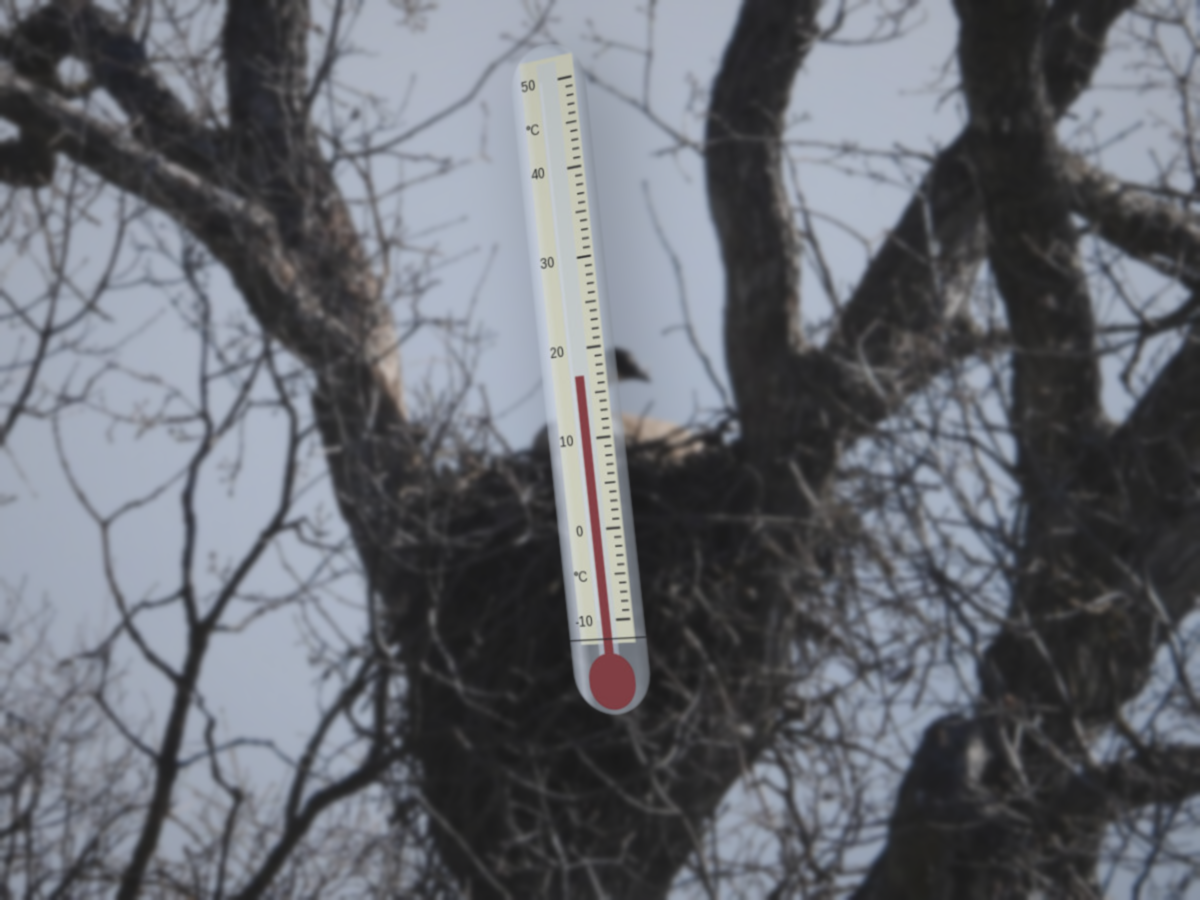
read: 17 °C
